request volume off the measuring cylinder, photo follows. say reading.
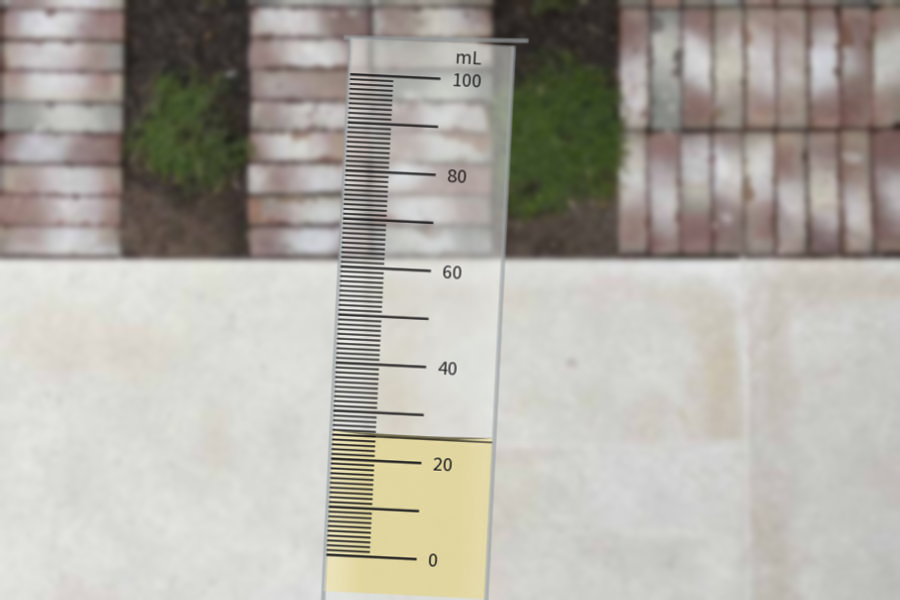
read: 25 mL
